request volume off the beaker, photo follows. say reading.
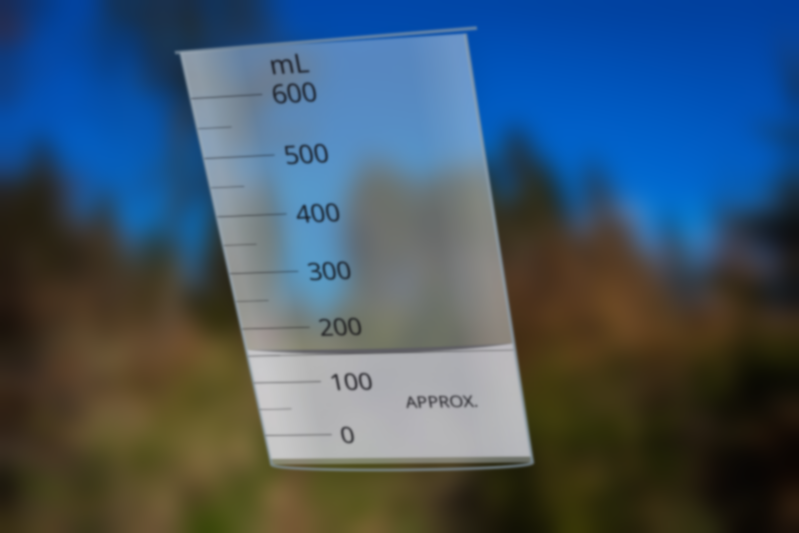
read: 150 mL
